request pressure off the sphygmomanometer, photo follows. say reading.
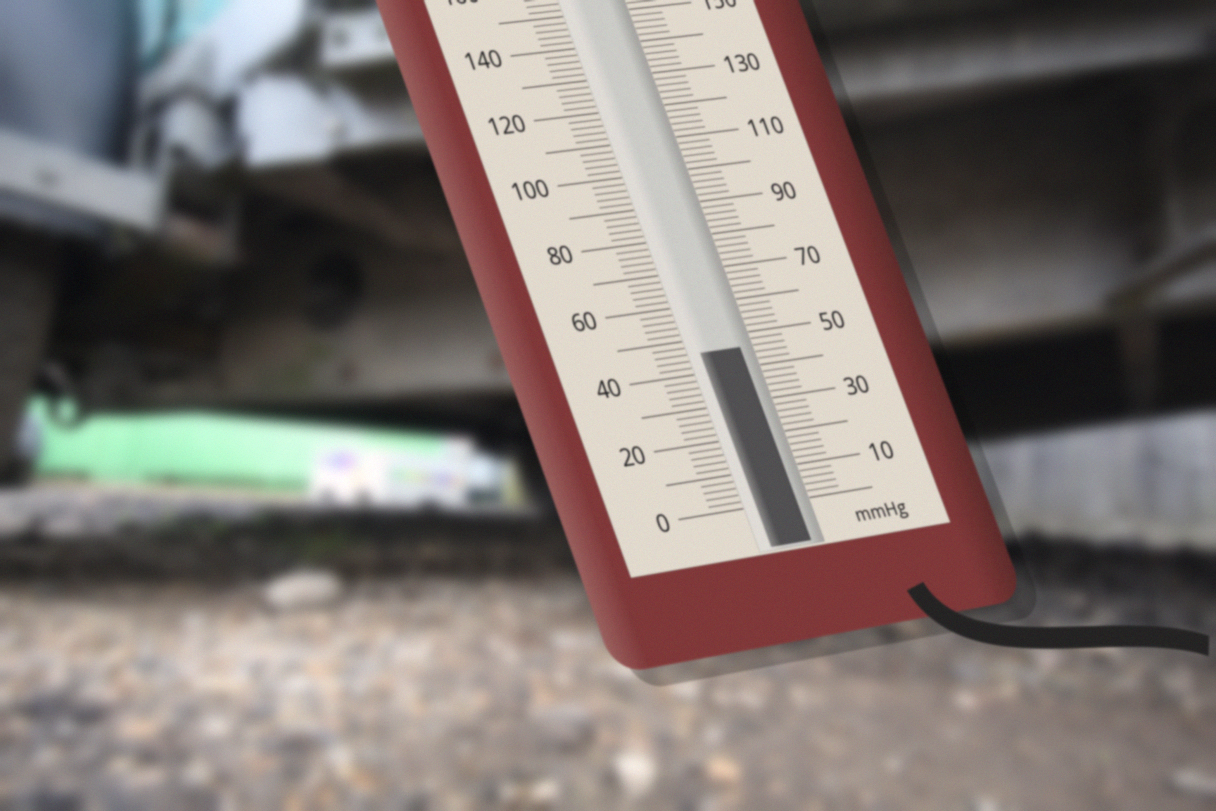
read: 46 mmHg
